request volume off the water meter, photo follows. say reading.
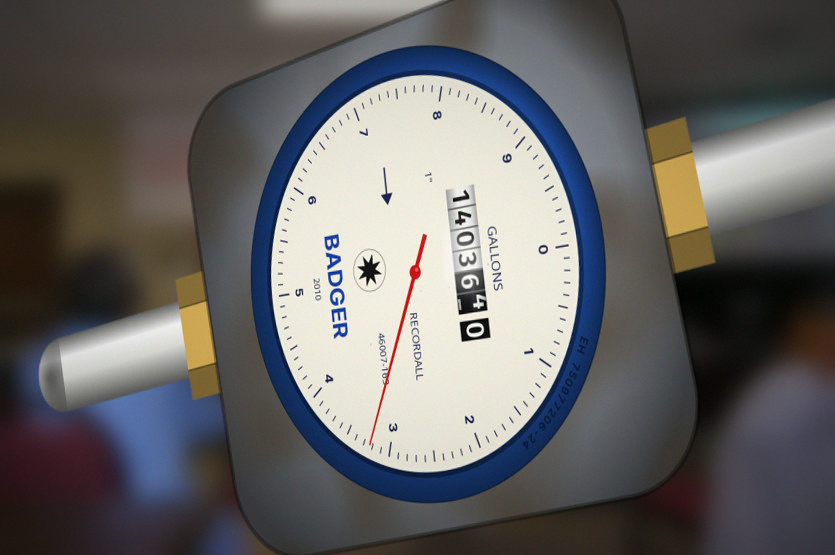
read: 1403643.2 gal
